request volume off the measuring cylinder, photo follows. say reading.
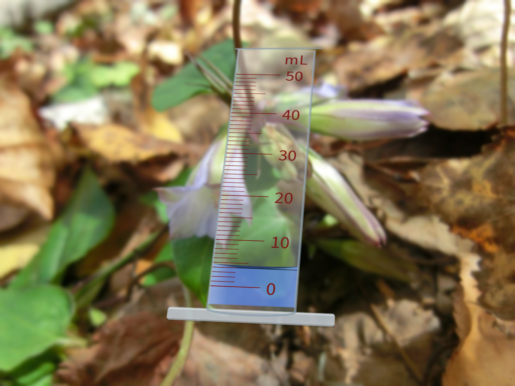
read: 4 mL
